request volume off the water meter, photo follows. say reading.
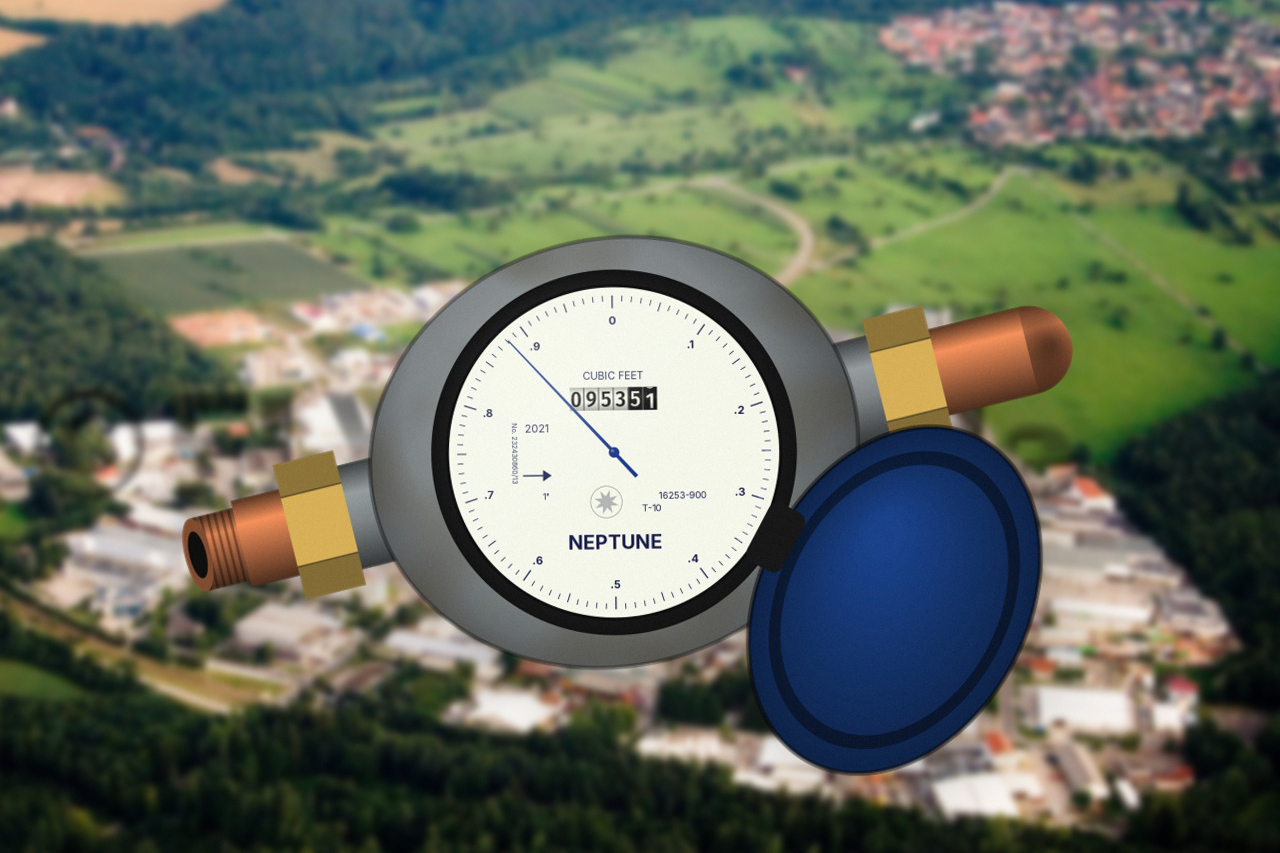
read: 95350.88 ft³
